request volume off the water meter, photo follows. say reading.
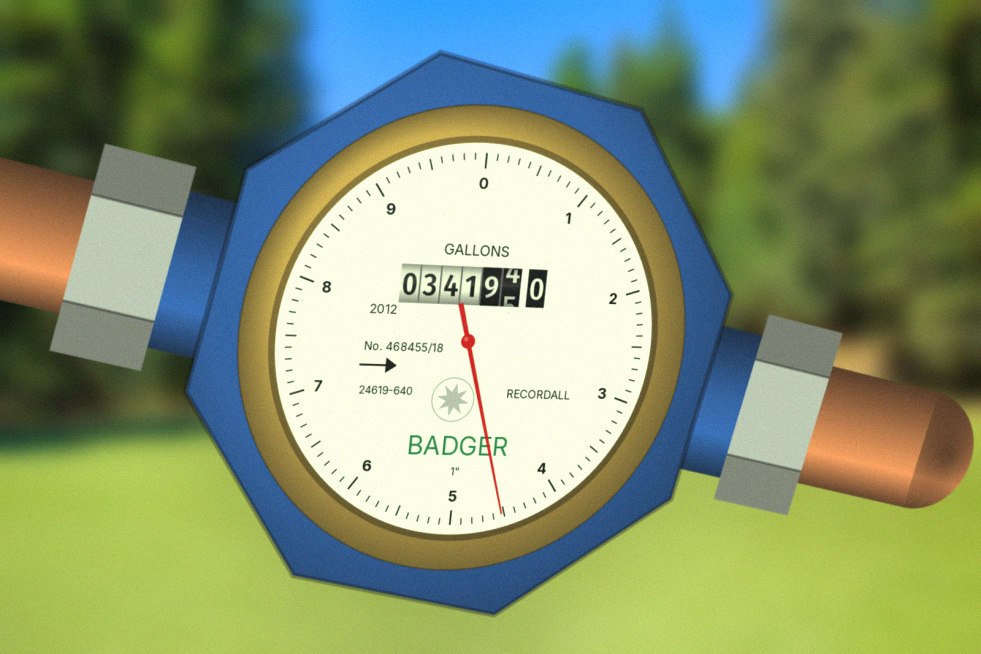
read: 341944.5 gal
